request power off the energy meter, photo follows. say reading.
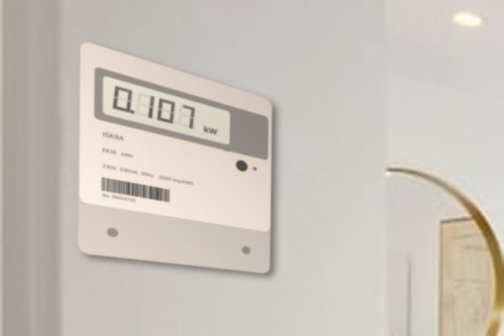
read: 0.107 kW
